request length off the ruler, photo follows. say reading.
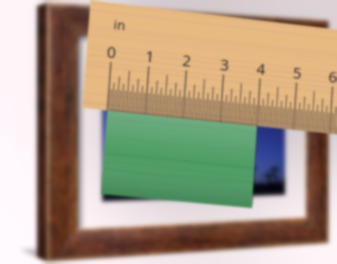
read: 4 in
